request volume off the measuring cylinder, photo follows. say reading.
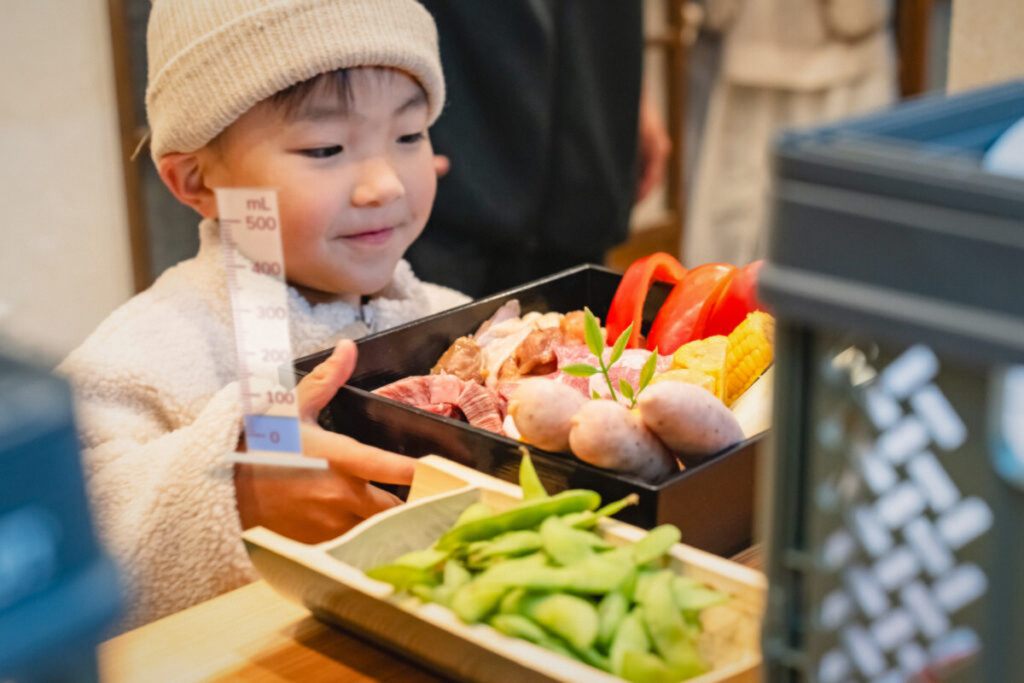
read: 50 mL
